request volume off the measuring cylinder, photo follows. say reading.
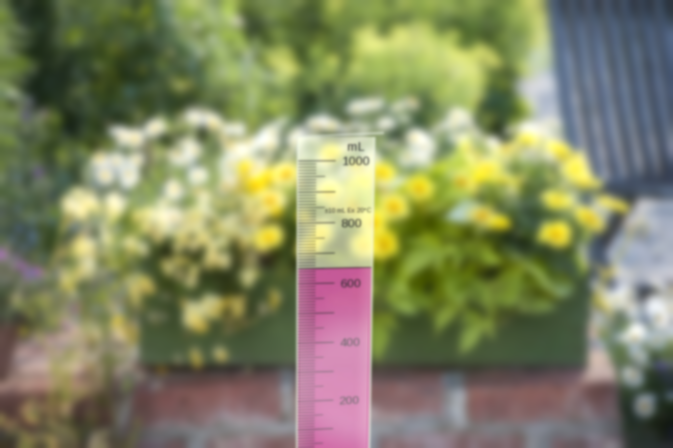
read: 650 mL
